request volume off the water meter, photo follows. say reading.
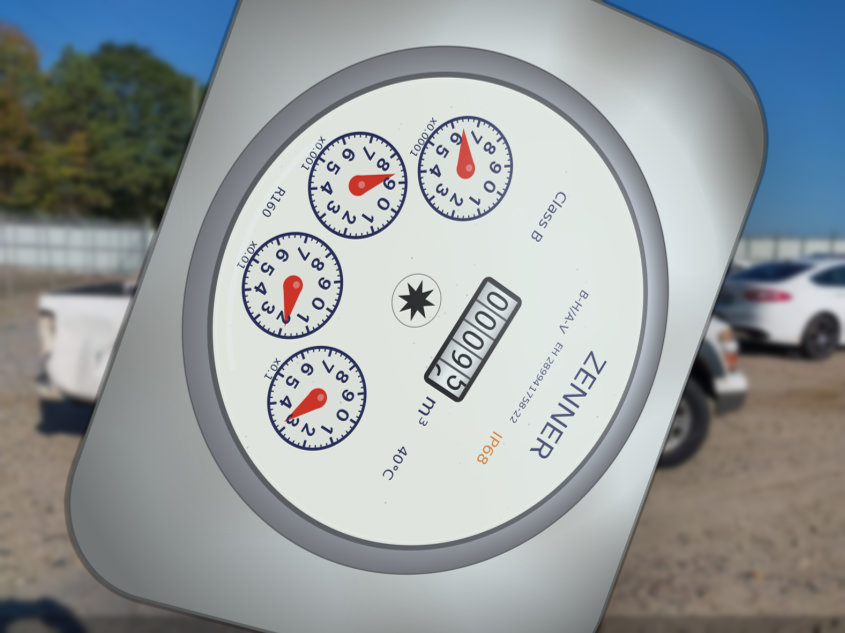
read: 95.3186 m³
